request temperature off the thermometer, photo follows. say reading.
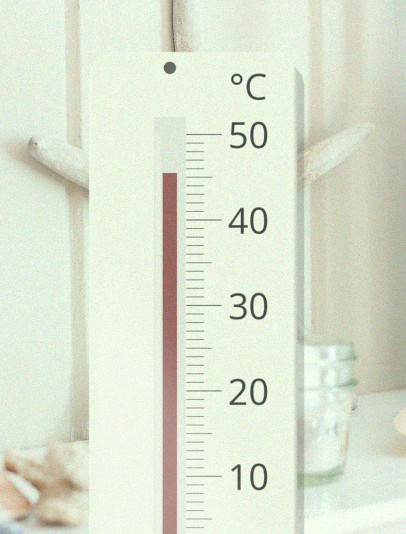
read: 45.5 °C
